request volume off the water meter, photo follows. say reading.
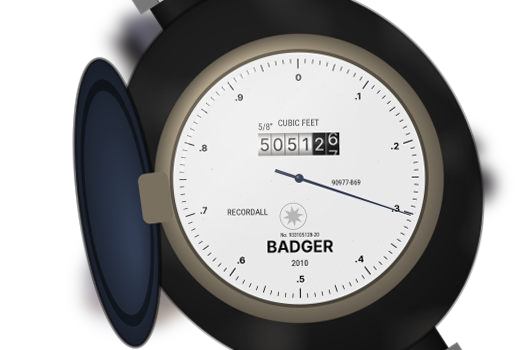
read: 505126.30 ft³
